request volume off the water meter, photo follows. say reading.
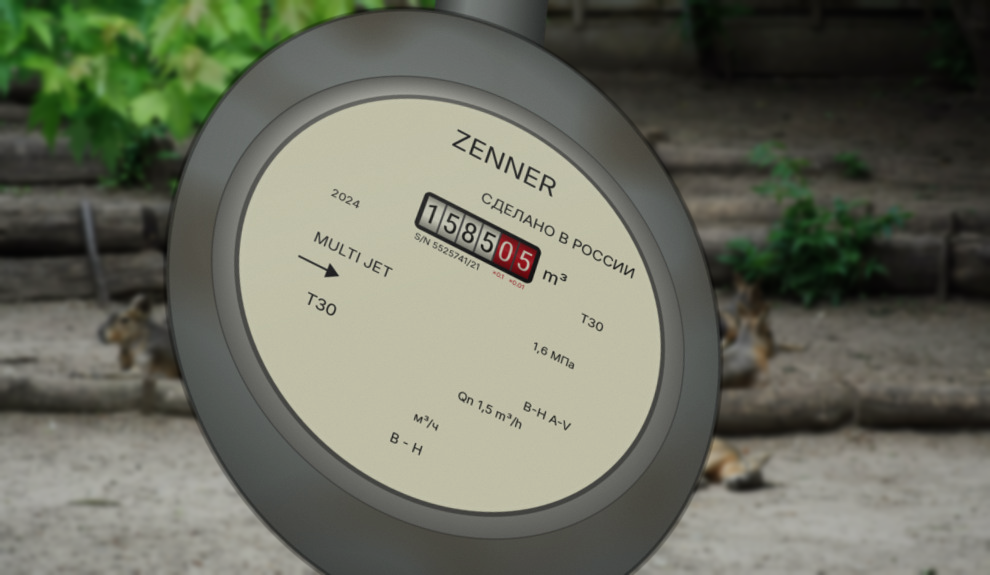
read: 1585.05 m³
